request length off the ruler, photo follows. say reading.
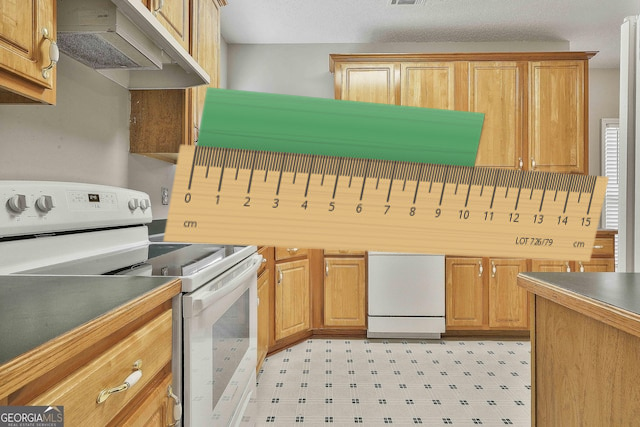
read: 10 cm
